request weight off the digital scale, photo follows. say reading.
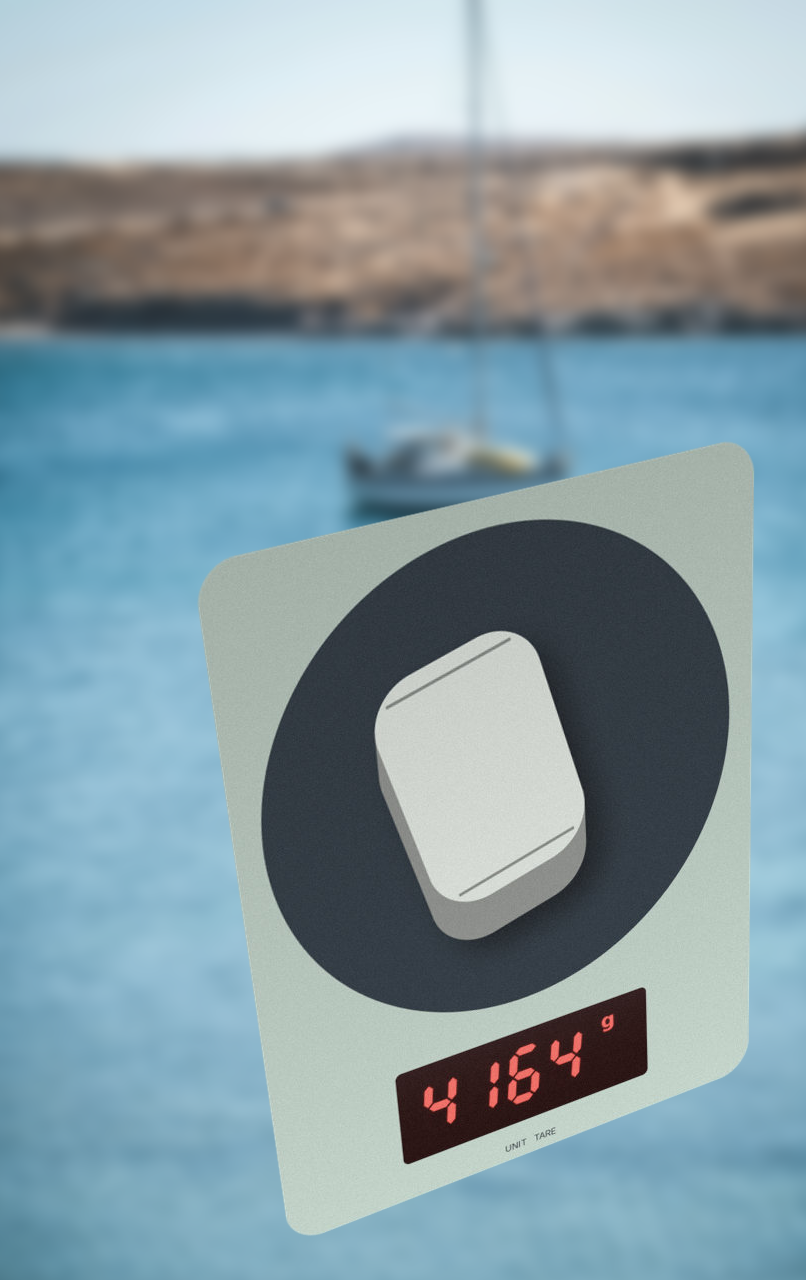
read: 4164 g
